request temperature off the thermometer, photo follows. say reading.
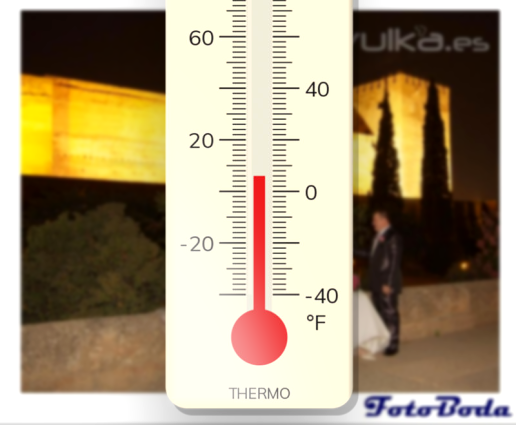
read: 6 °F
